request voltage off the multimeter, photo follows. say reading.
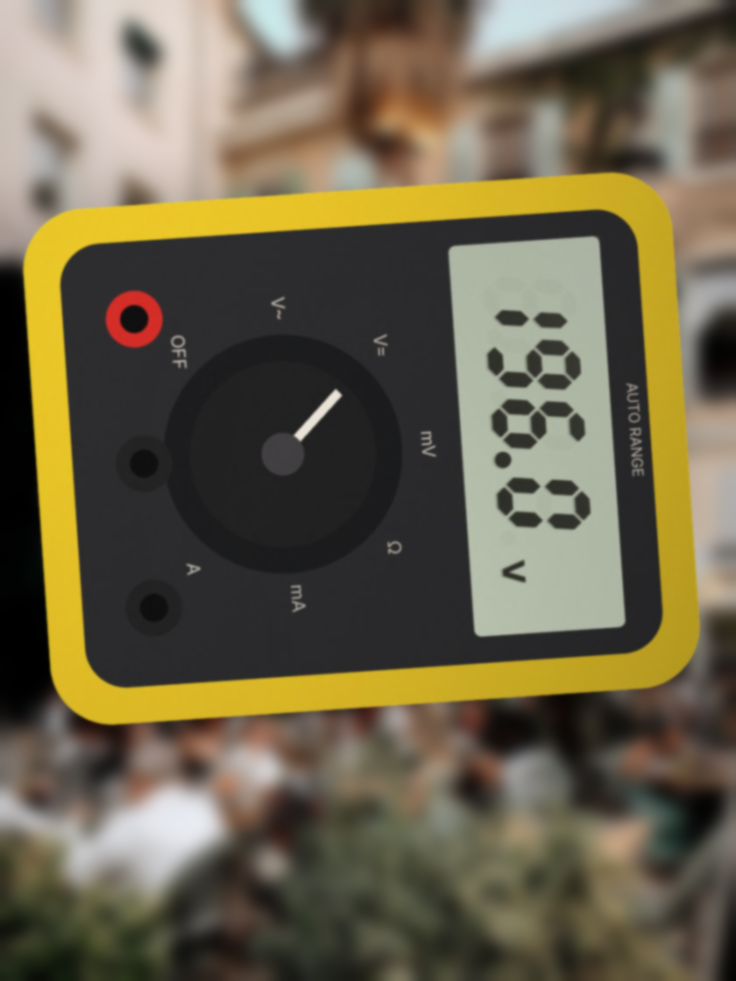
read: 196.0 V
